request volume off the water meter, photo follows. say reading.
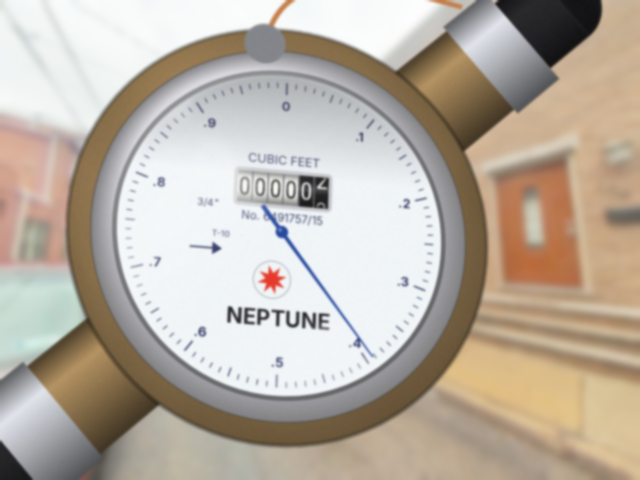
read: 2.39 ft³
